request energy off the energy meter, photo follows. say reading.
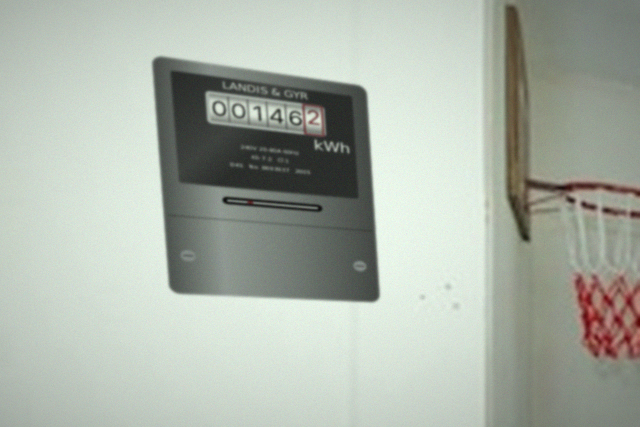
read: 146.2 kWh
